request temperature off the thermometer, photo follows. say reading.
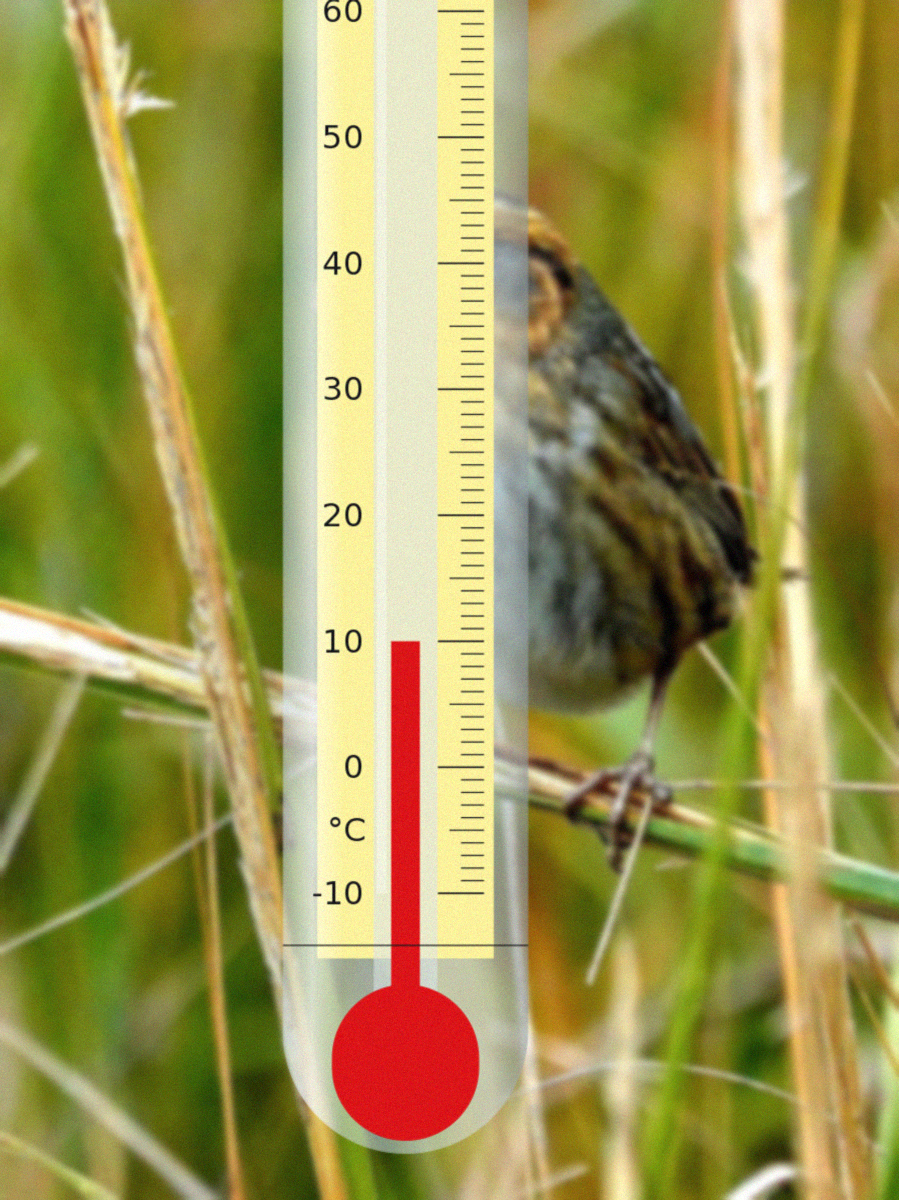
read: 10 °C
